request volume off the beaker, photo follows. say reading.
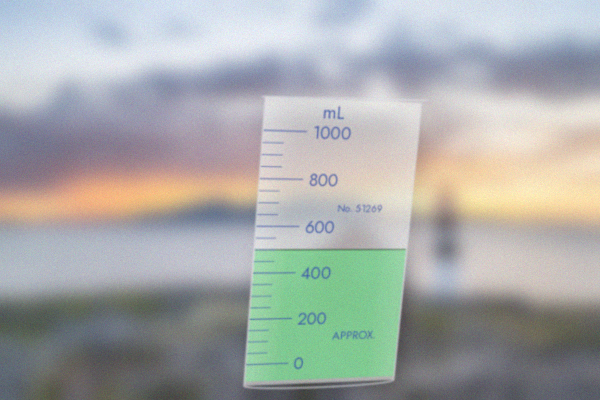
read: 500 mL
